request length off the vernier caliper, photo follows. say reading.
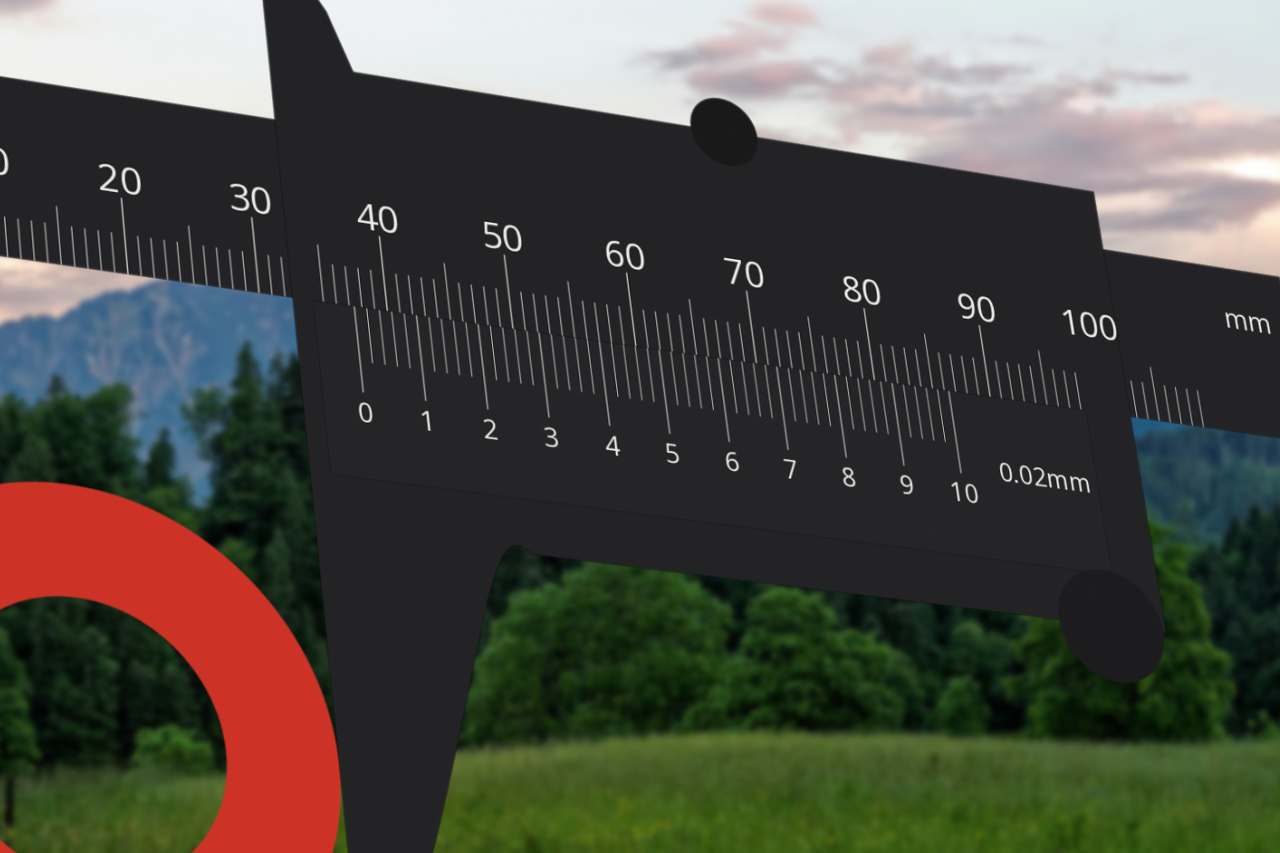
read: 37.4 mm
